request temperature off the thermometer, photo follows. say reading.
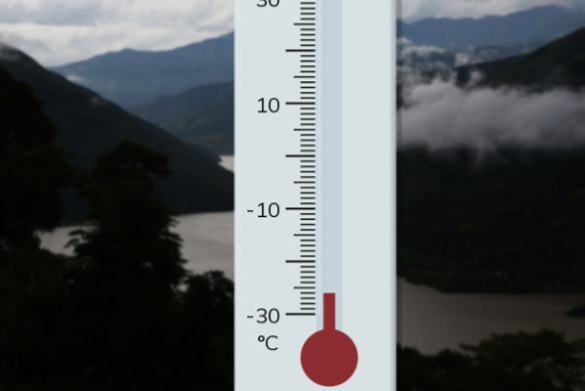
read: -26 °C
